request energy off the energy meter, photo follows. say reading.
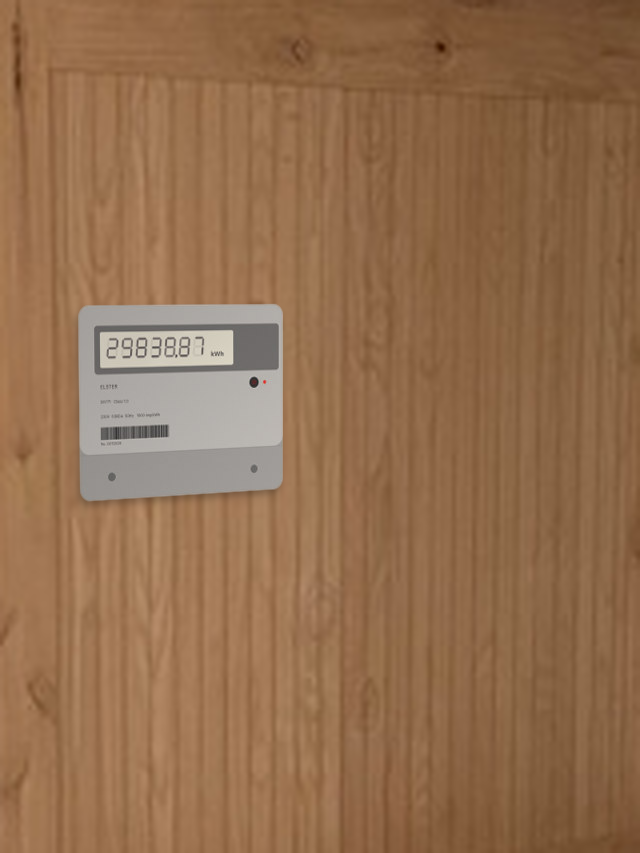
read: 29838.87 kWh
